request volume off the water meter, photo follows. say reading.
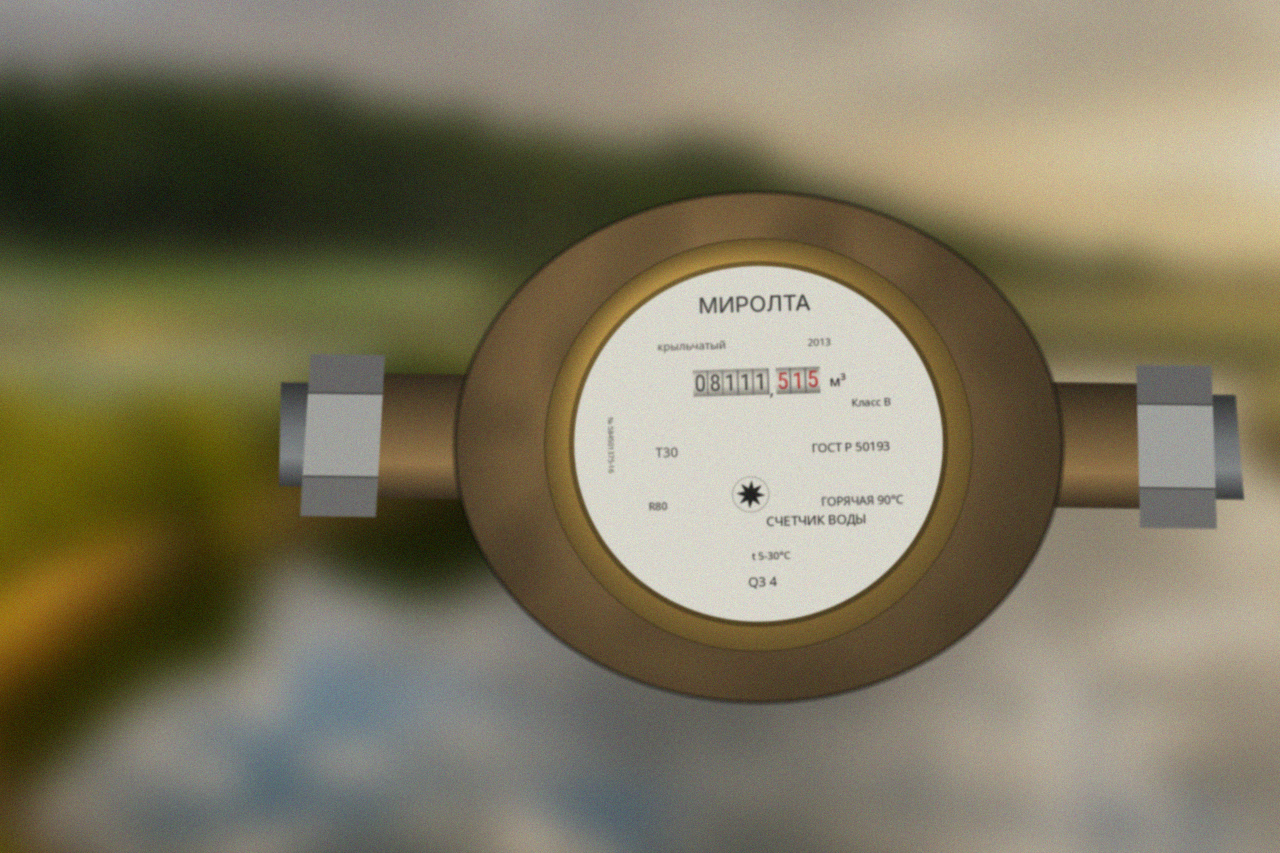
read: 8111.515 m³
